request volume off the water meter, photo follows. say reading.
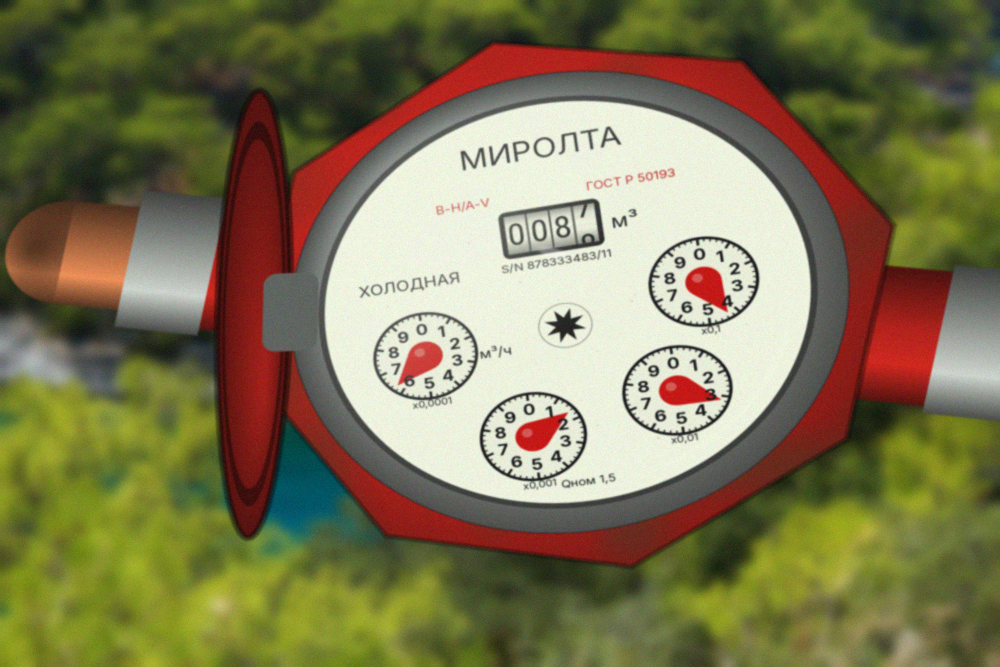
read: 87.4316 m³
